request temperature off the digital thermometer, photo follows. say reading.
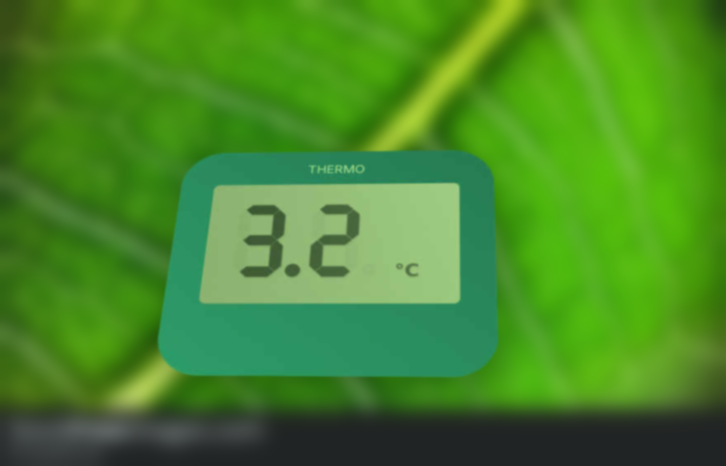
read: 3.2 °C
